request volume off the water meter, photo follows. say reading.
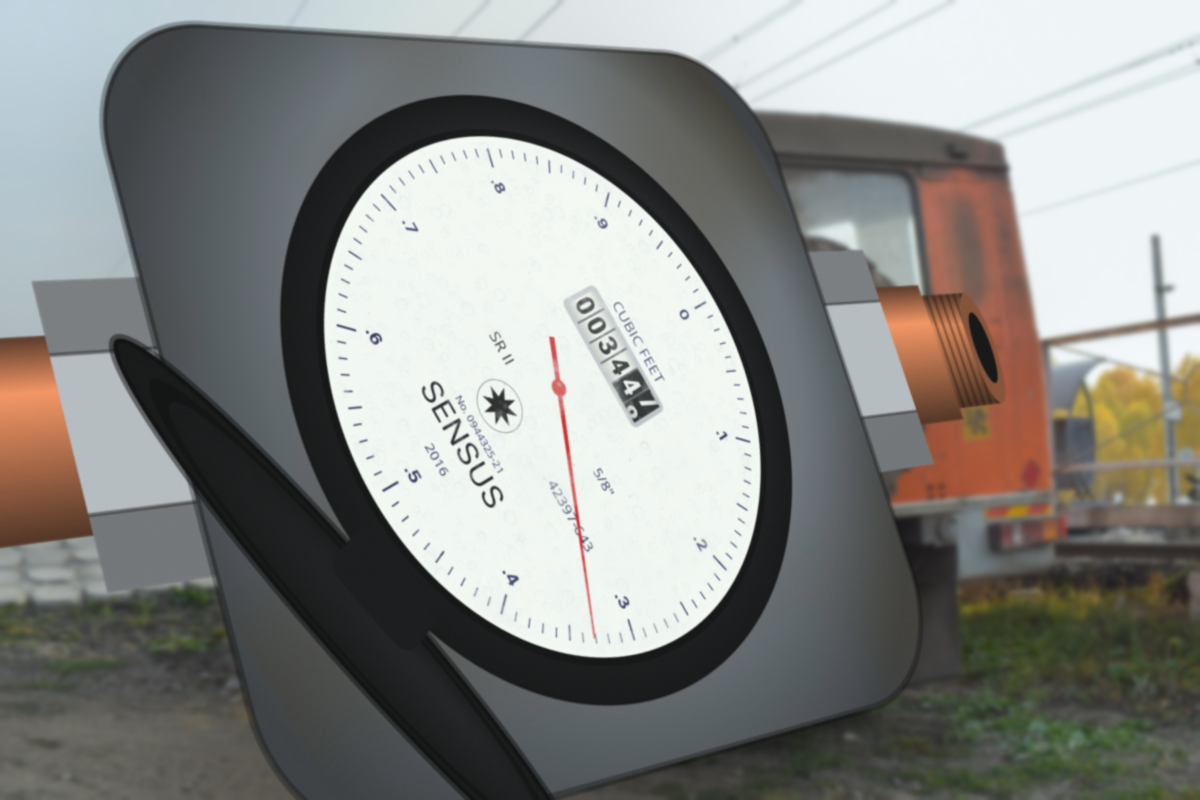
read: 3447.33 ft³
